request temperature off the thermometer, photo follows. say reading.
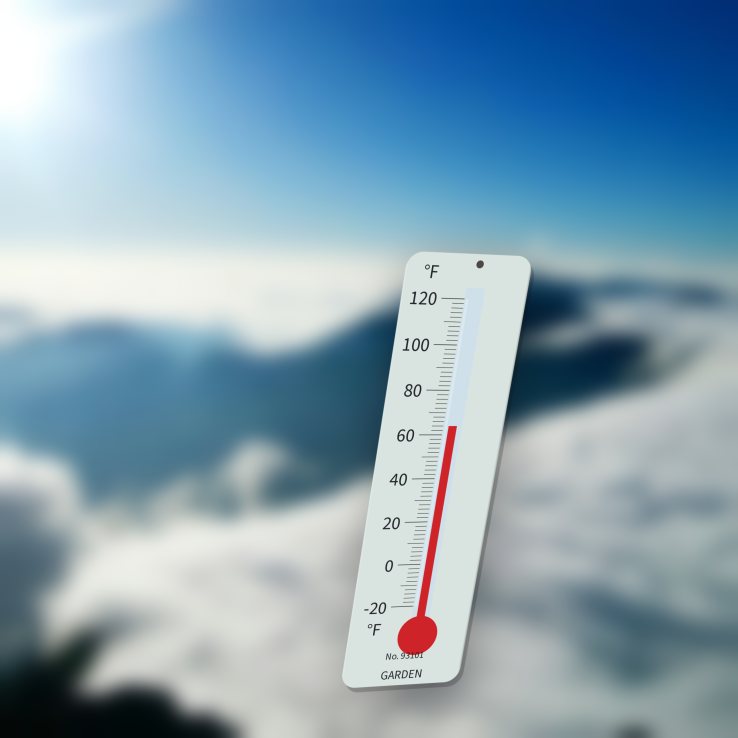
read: 64 °F
